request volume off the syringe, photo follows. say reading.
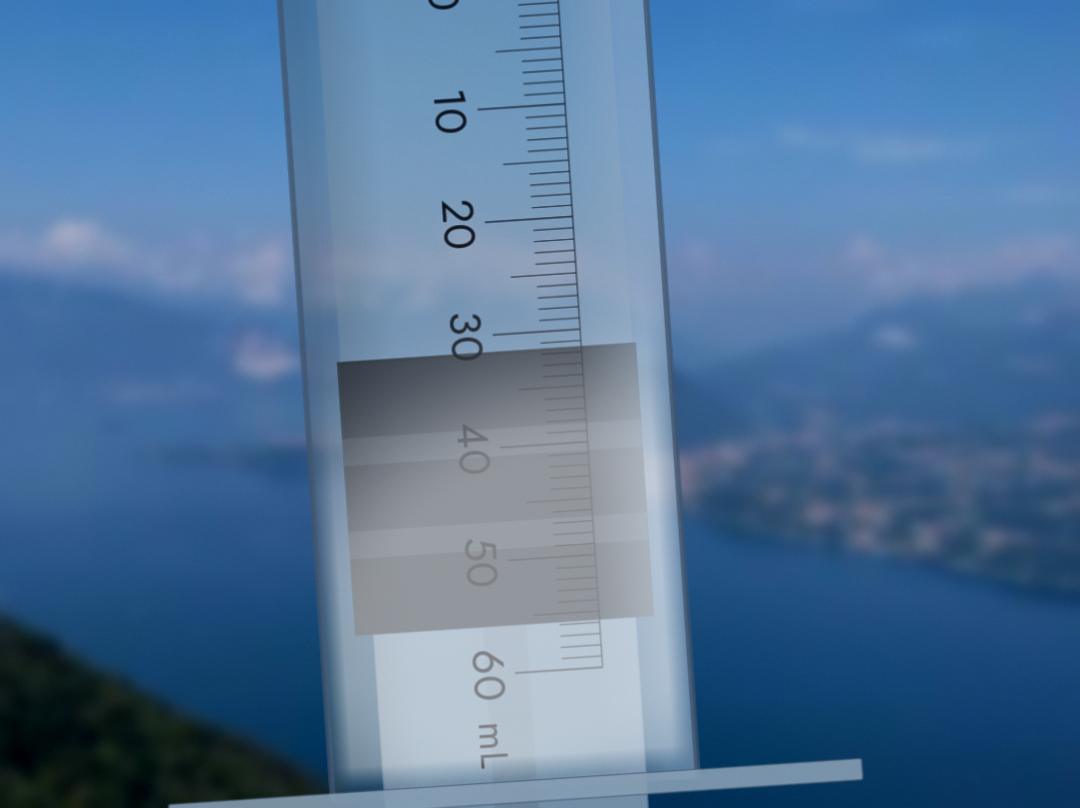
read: 31.5 mL
